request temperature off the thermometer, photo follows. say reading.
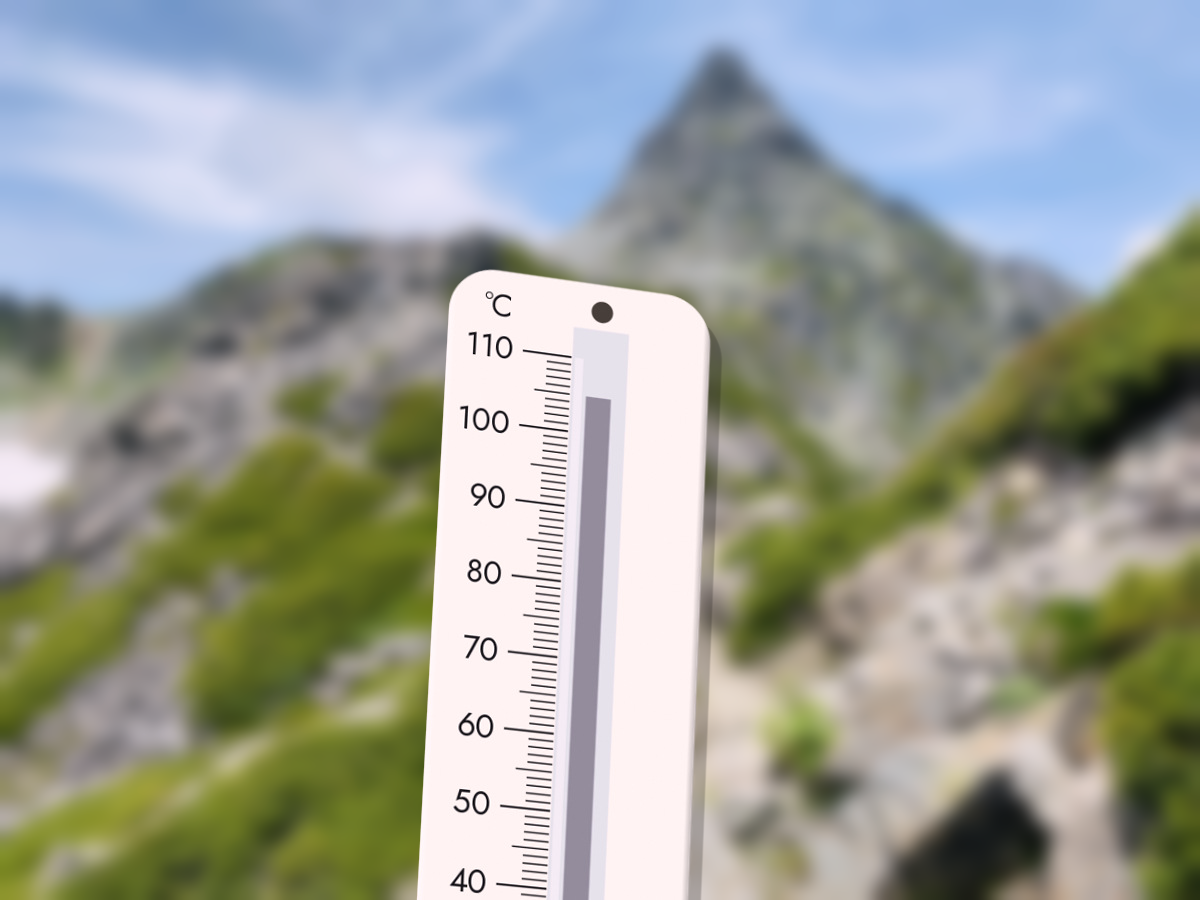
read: 105 °C
